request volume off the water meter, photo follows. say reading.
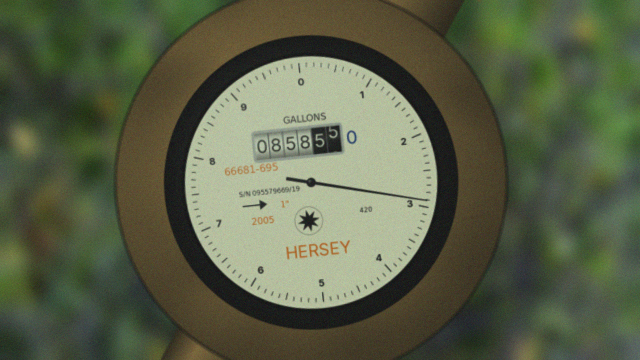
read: 858552.9 gal
